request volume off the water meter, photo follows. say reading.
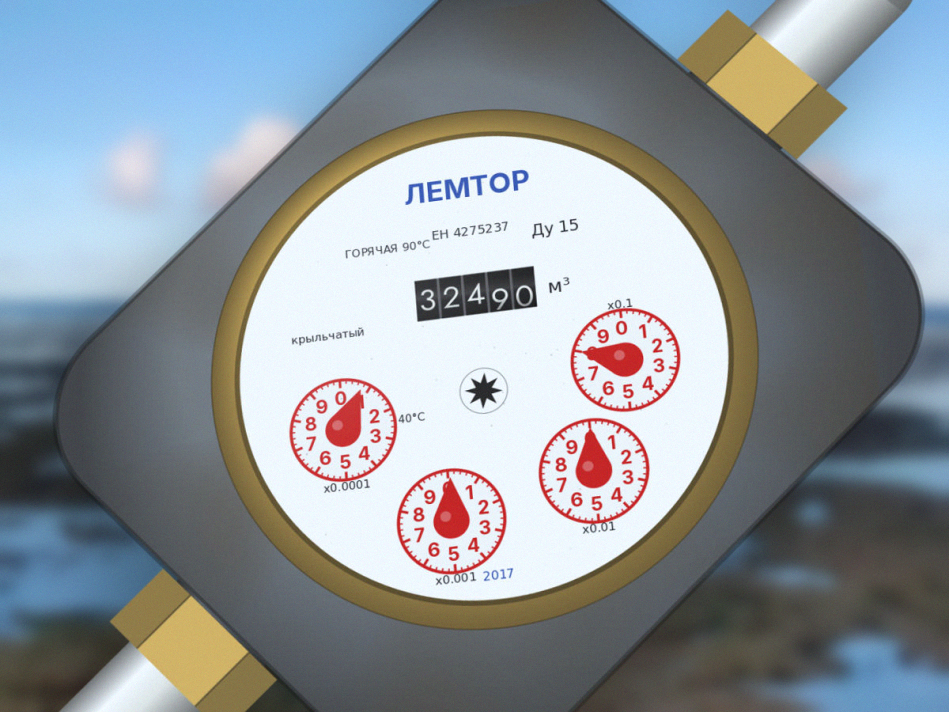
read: 32489.8000 m³
